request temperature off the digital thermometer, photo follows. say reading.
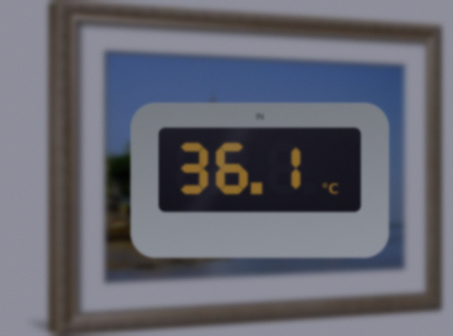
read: 36.1 °C
